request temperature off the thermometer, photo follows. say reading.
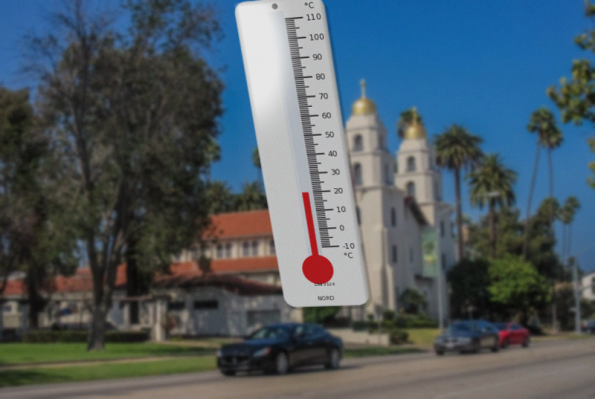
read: 20 °C
